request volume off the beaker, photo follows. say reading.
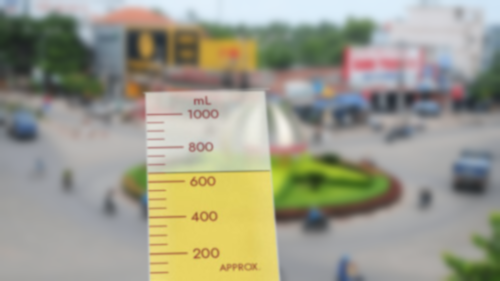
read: 650 mL
